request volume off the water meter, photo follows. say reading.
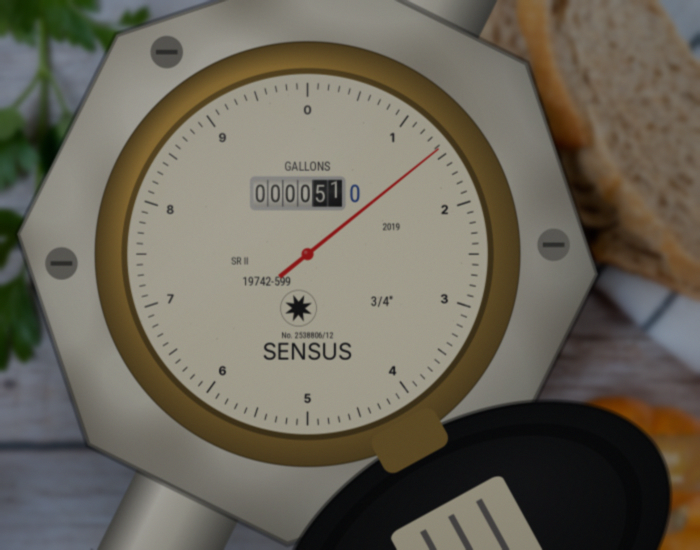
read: 511.4 gal
